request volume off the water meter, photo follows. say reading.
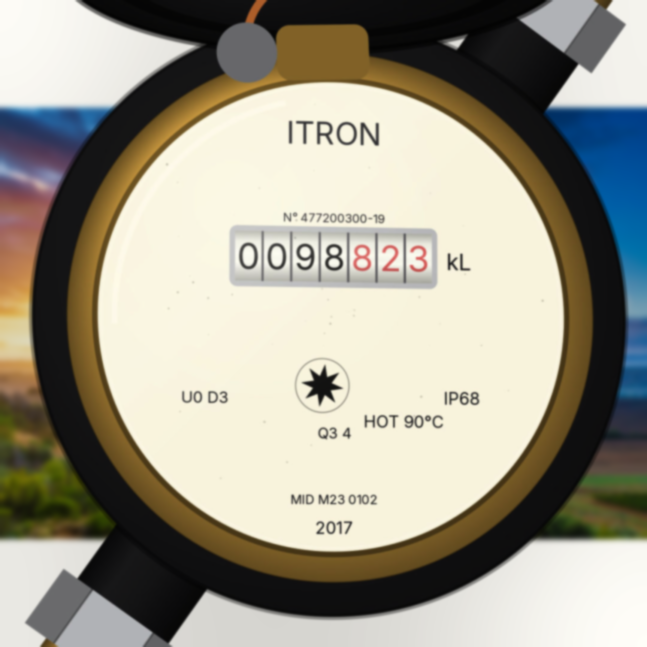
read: 98.823 kL
